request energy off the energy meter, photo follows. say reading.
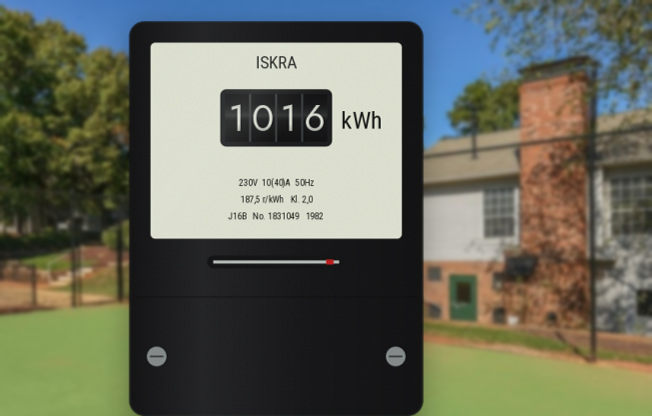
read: 1016 kWh
